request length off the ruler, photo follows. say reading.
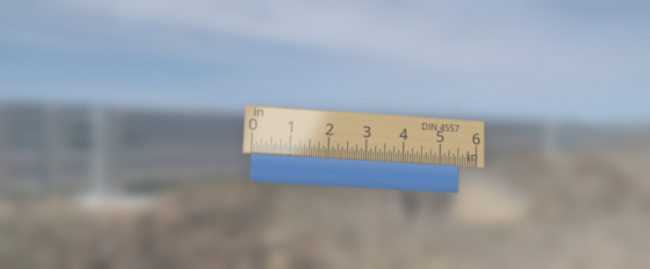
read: 5.5 in
